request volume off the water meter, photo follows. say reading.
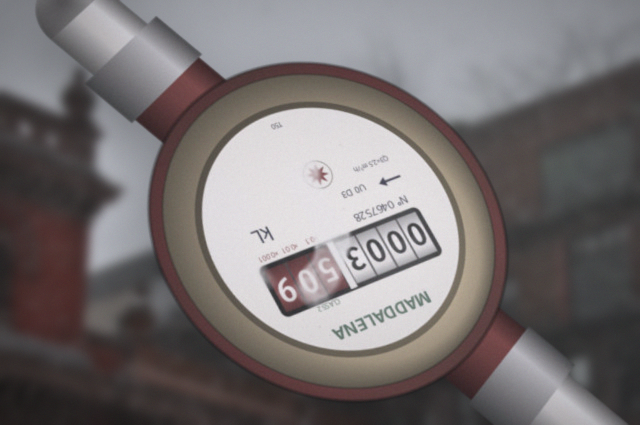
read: 3.509 kL
